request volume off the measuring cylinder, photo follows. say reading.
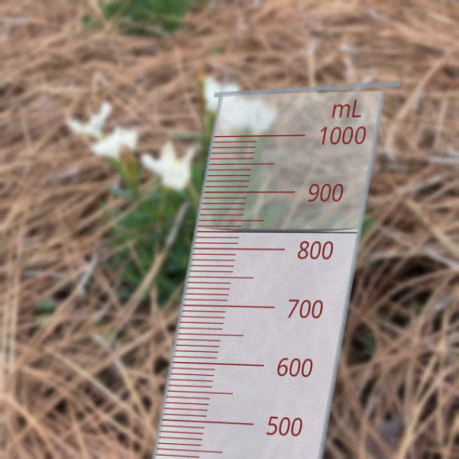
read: 830 mL
